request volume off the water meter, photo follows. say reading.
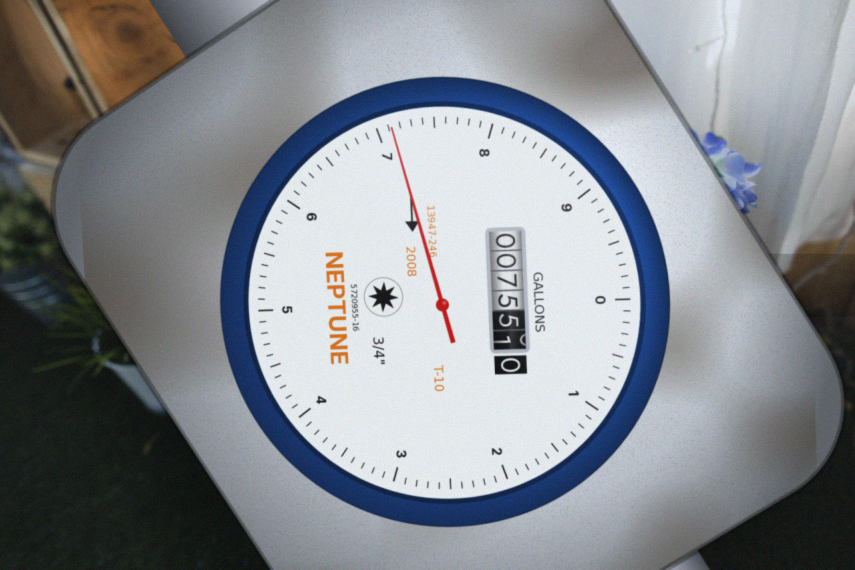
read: 75507.1 gal
